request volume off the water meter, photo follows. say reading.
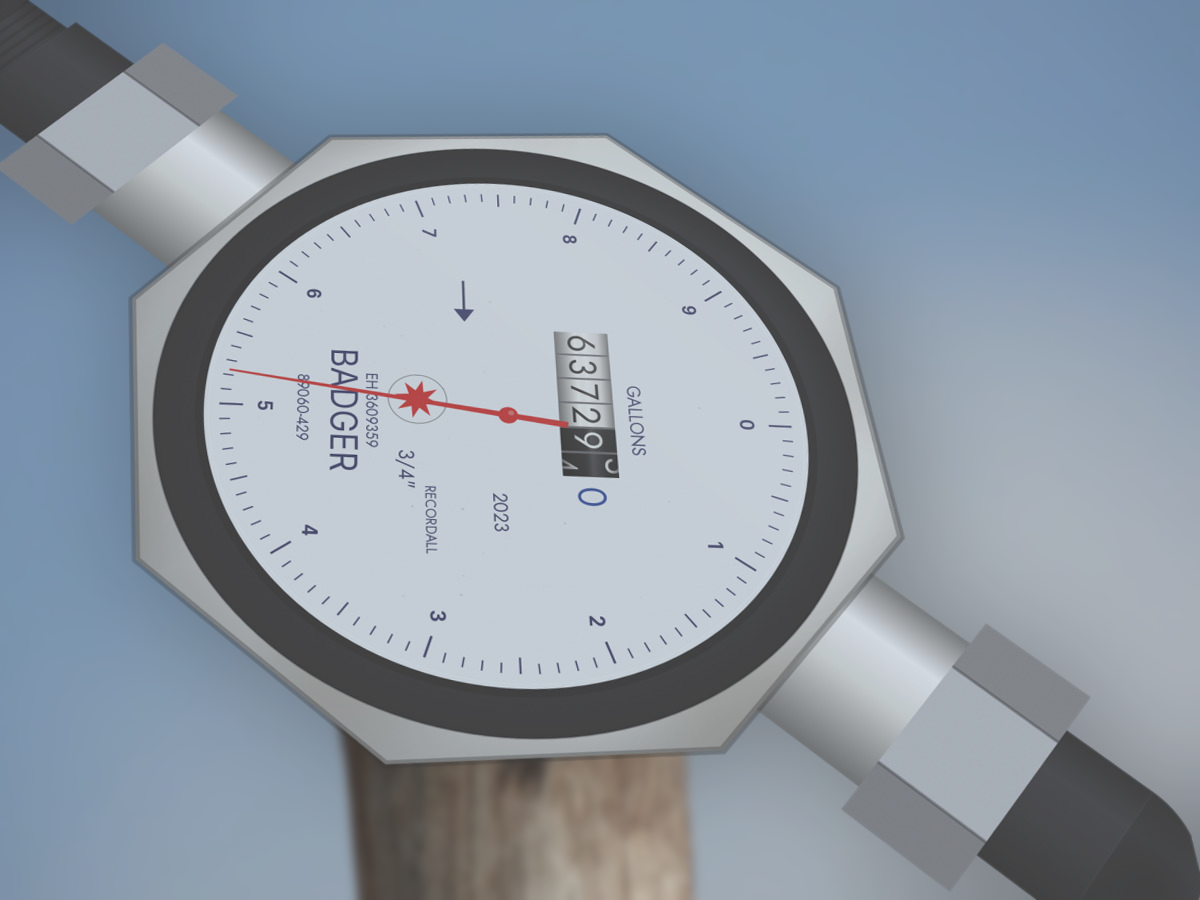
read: 6372935.2 gal
